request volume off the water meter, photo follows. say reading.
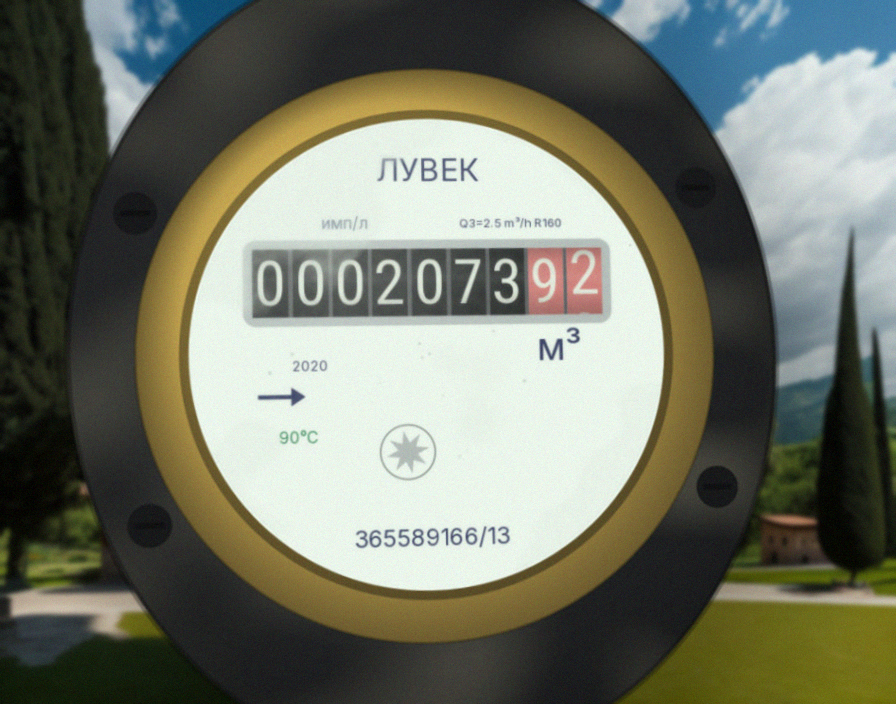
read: 2073.92 m³
